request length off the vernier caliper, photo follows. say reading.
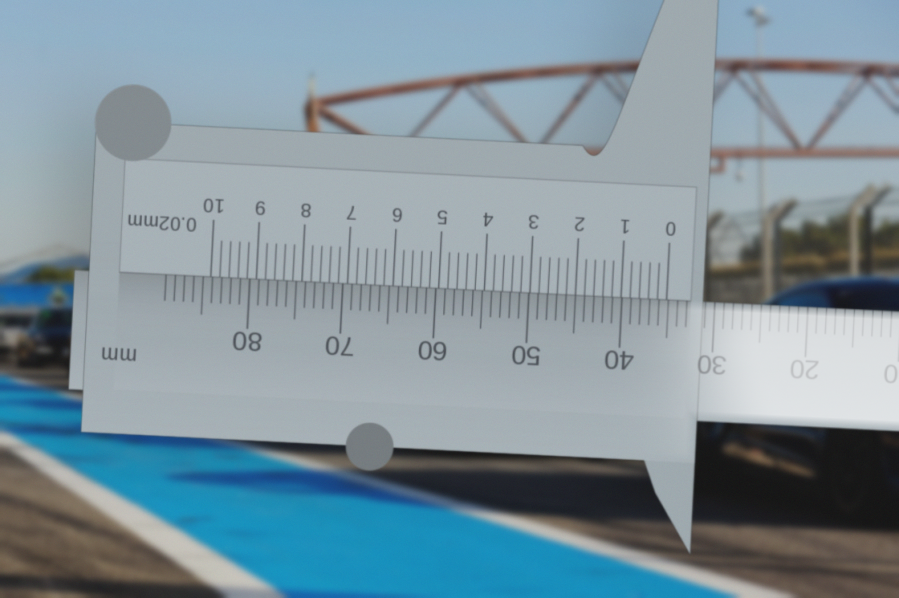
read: 35.2 mm
